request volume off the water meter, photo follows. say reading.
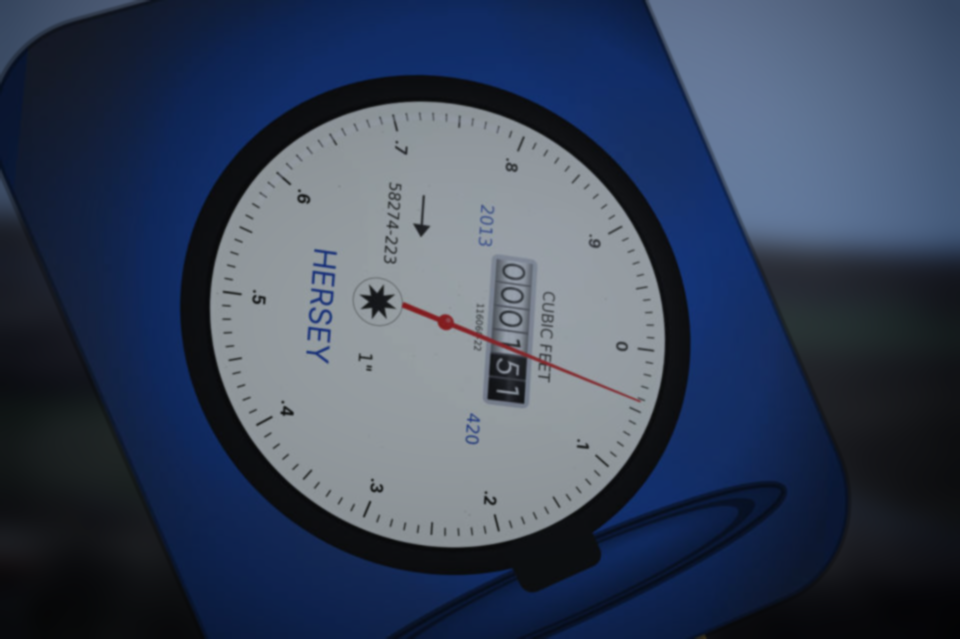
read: 151.04 ft³
